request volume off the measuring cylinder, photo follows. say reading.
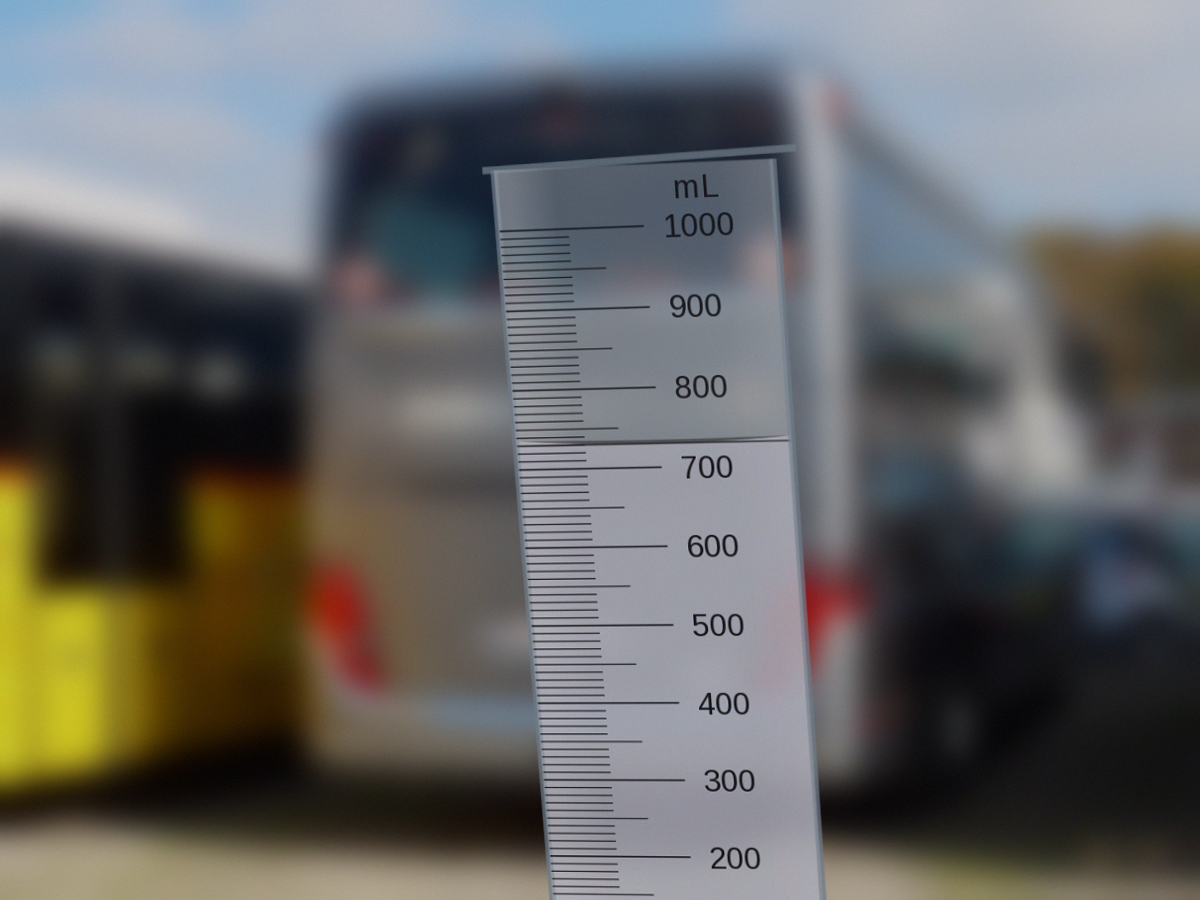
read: 730 mL
